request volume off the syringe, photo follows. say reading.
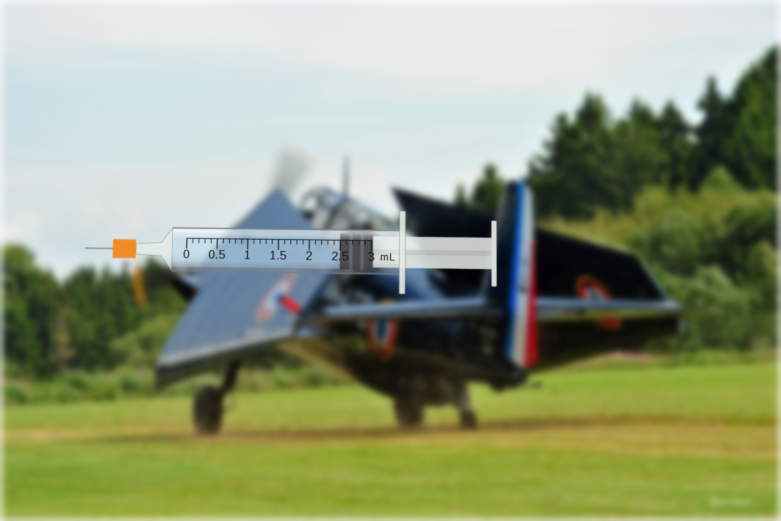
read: 2.5 mL
